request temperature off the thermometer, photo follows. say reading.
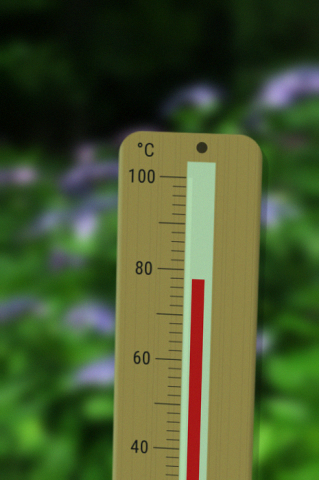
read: 78 °C
